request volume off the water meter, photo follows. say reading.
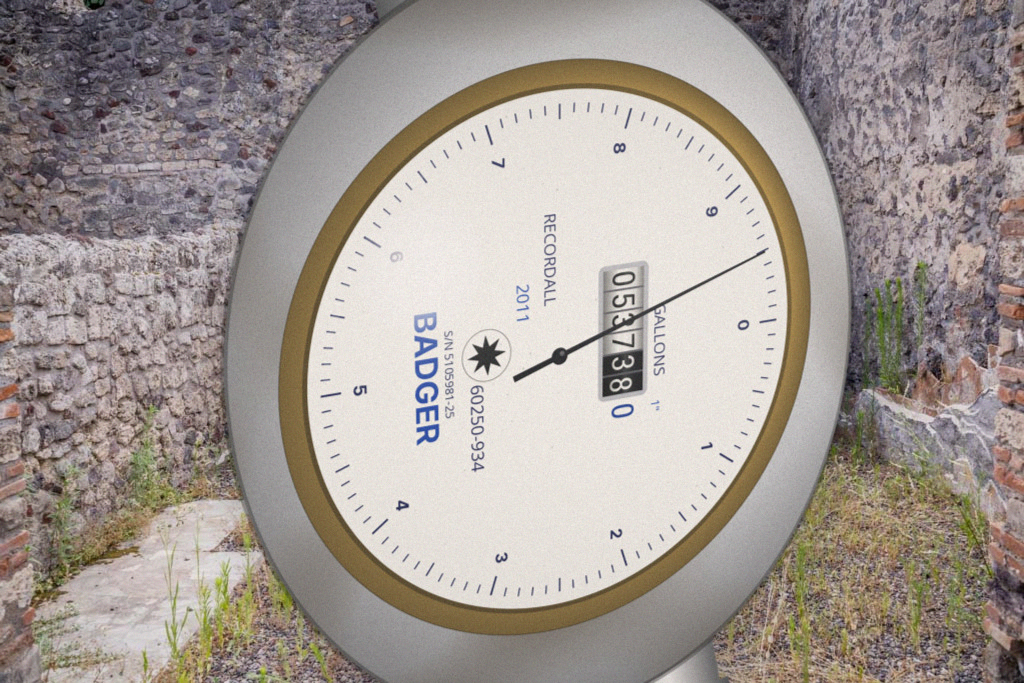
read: 537379.5 gal
